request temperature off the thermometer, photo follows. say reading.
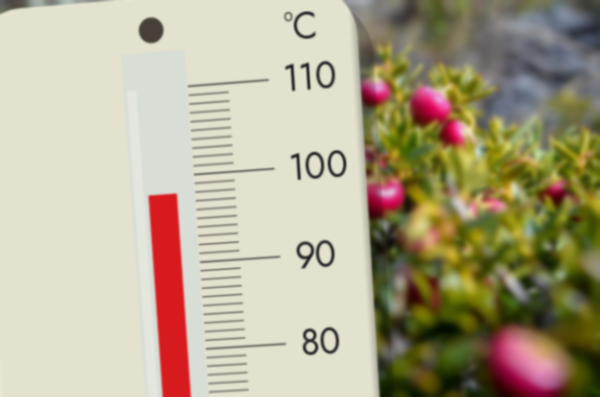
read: 98 °C
